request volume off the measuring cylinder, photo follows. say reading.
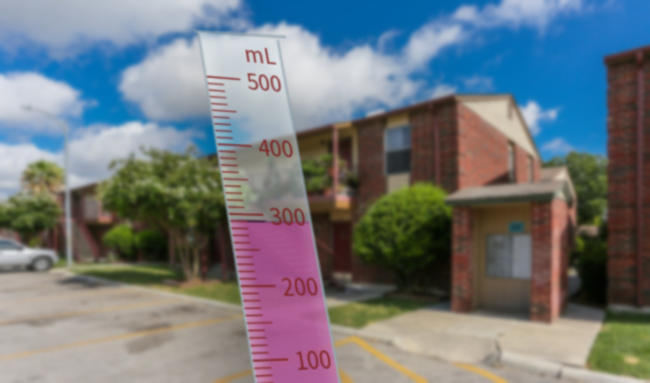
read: 290 mL
